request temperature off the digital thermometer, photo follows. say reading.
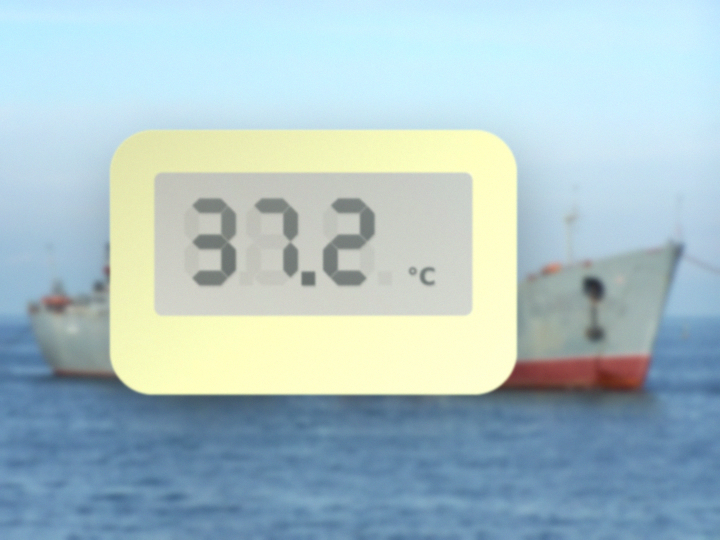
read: 37.2 °C
